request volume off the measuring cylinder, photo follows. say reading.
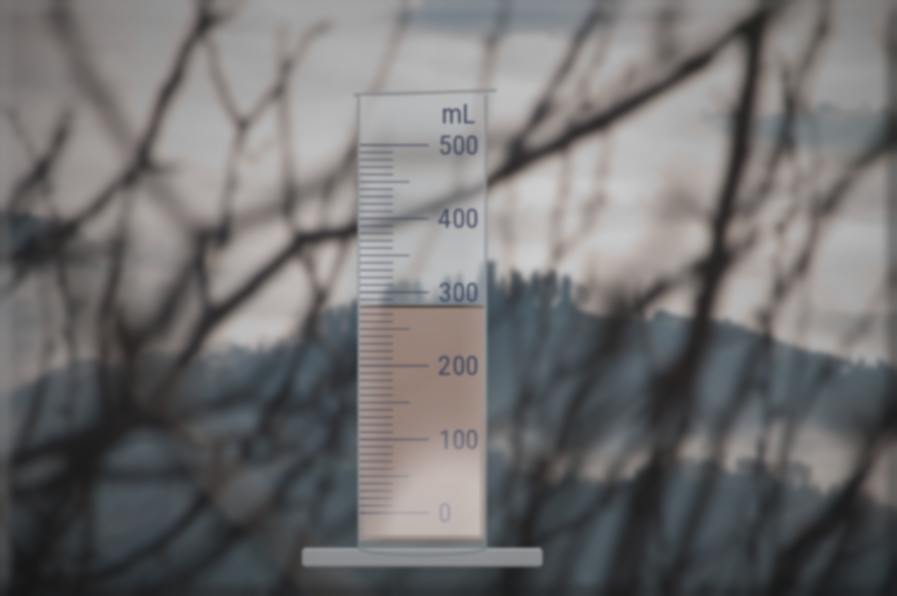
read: 280 mL
